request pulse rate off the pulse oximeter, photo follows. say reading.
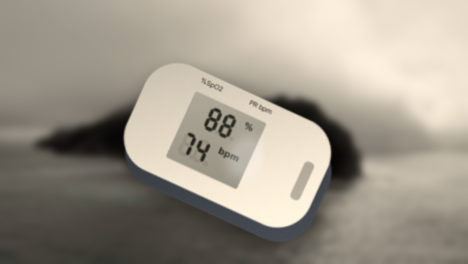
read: 74 bpm
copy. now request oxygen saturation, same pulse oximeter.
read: 88 %
